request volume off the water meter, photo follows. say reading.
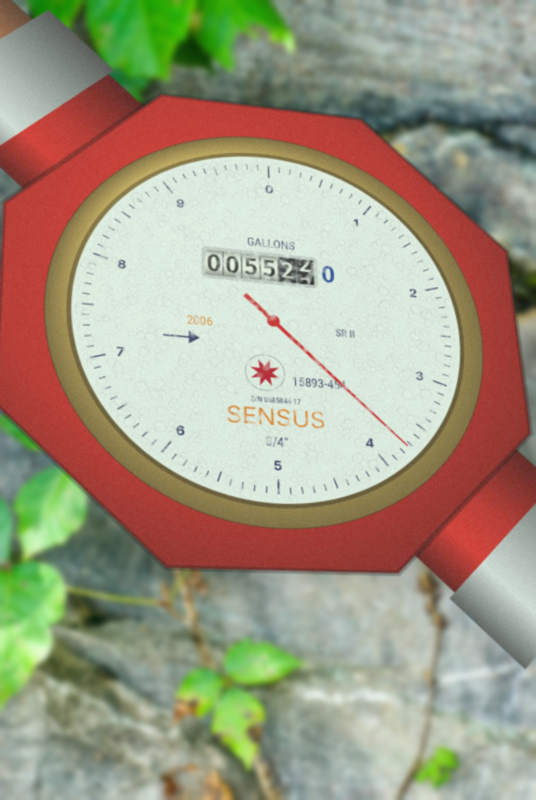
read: 55223.7 gal
